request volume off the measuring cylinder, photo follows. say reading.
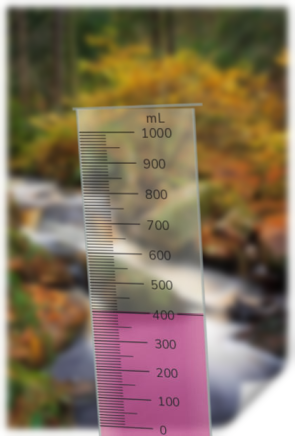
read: 400 mL
